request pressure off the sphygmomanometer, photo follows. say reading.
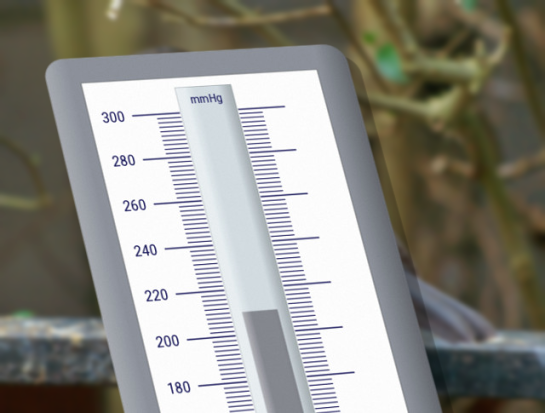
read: 210 mmHg
